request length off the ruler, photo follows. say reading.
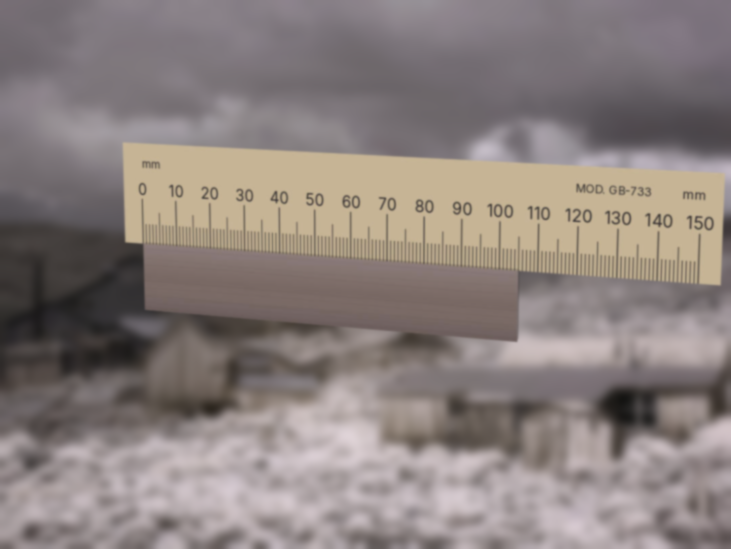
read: 105 mm
